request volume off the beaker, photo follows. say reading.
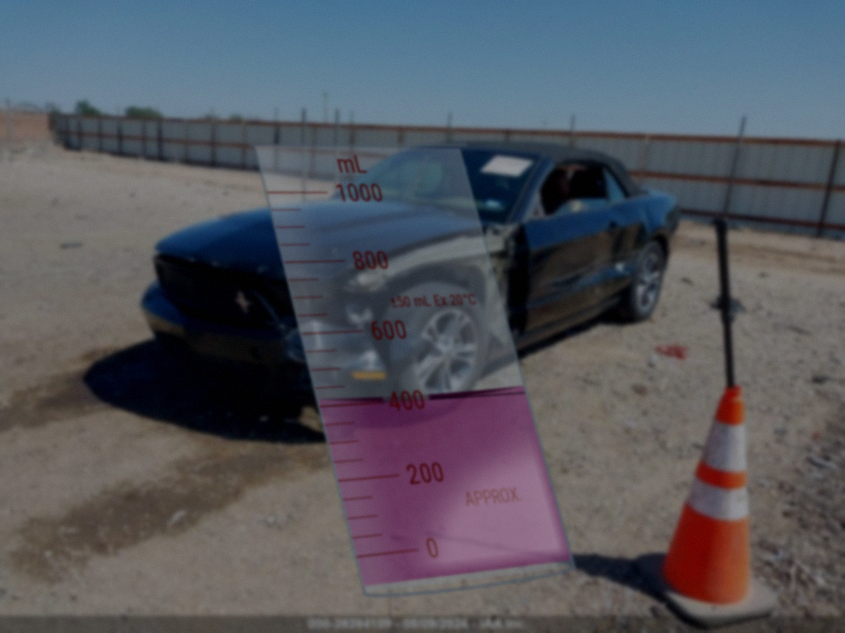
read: 400 mL
